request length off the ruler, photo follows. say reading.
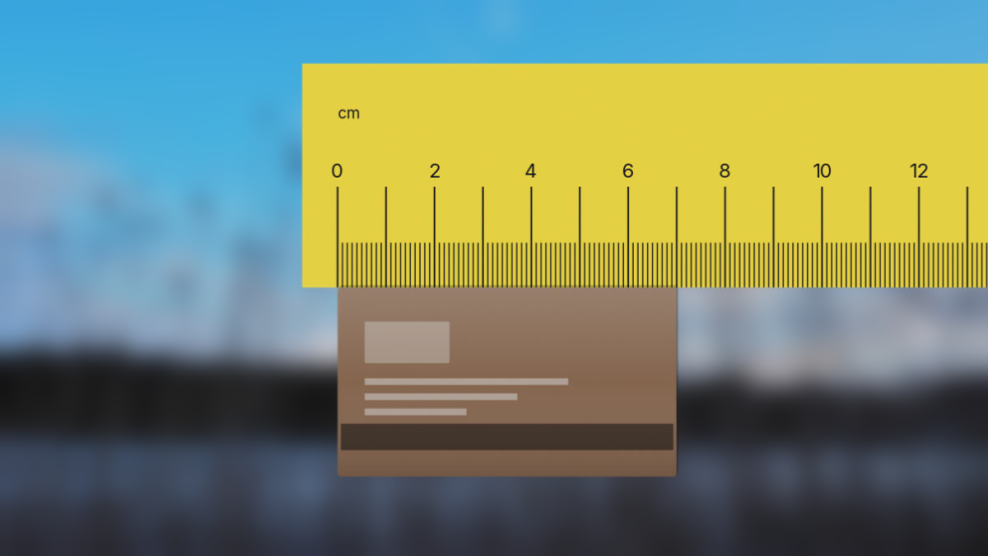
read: 7 cm
